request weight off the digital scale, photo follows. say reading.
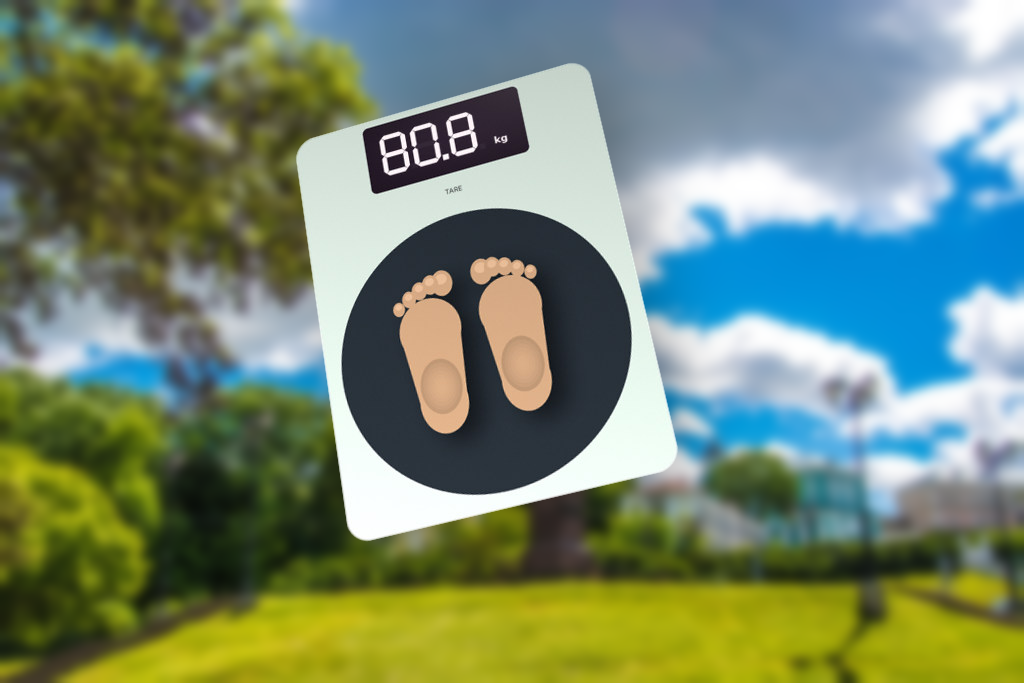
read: 80.8 kg
